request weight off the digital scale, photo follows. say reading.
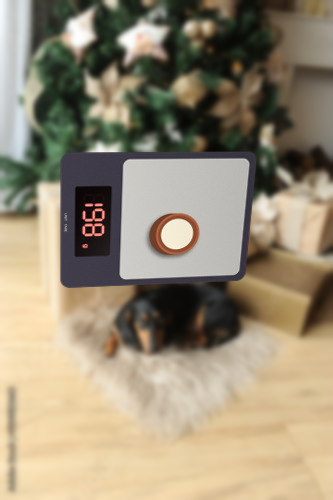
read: 198 g
